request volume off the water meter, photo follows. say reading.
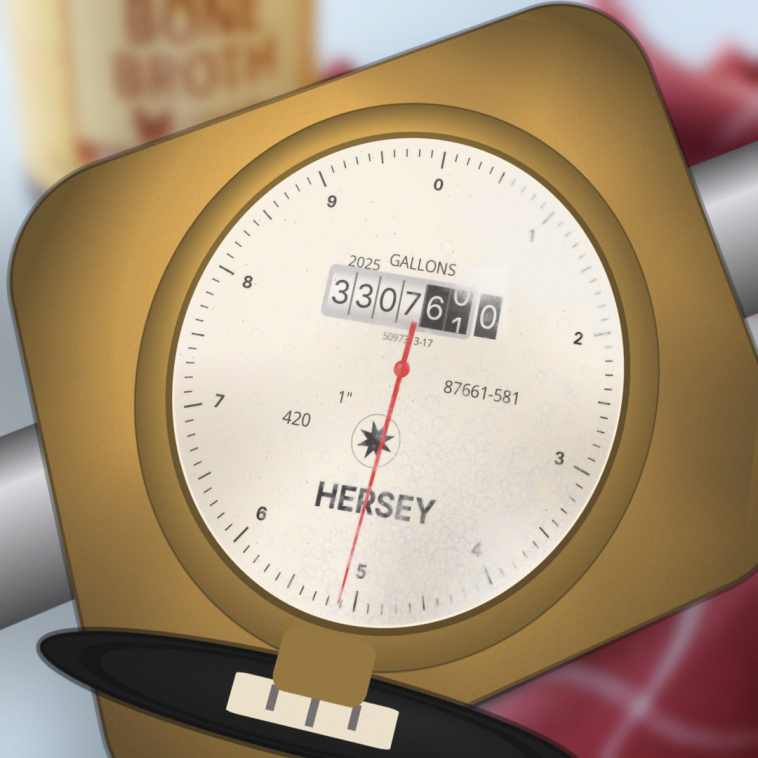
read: 3307605.1 gal
